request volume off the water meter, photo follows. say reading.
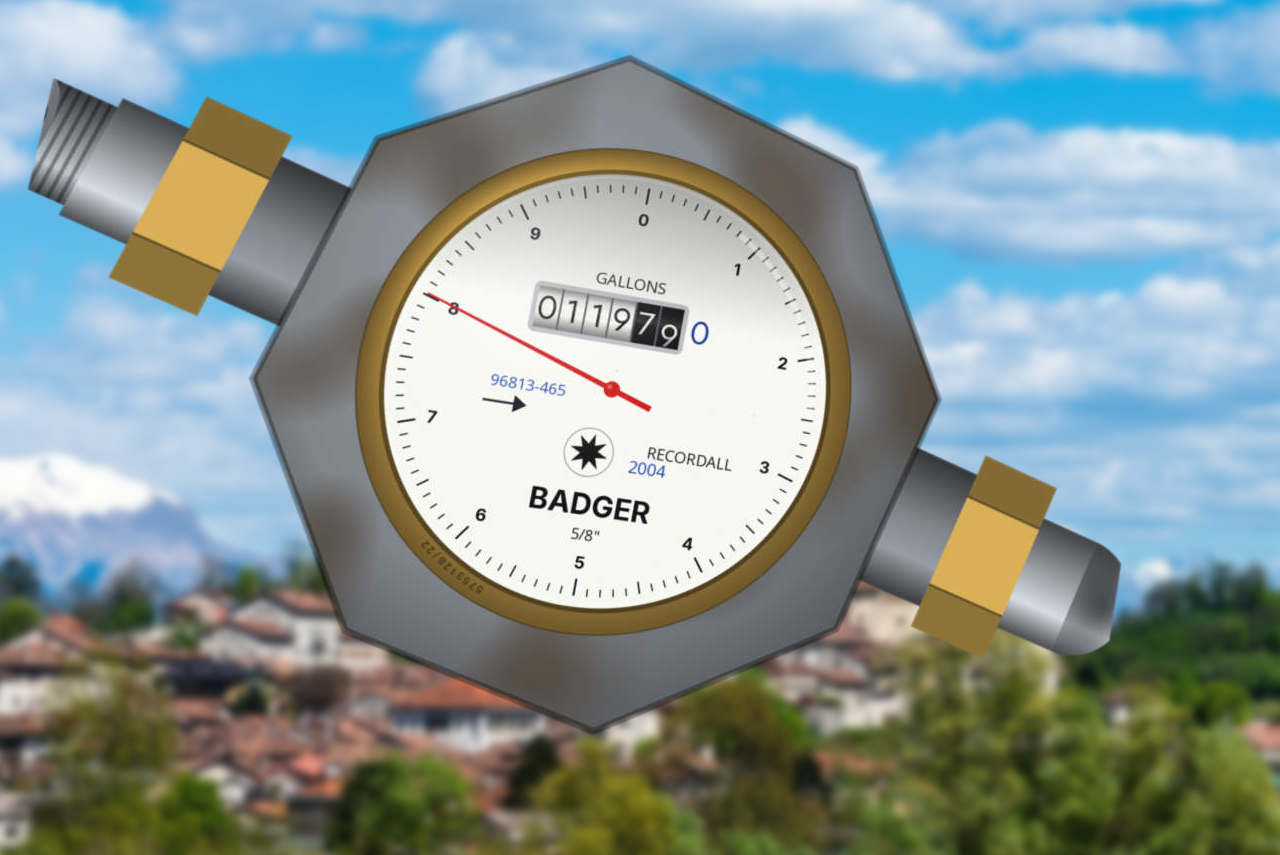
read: 119788.0 gal
